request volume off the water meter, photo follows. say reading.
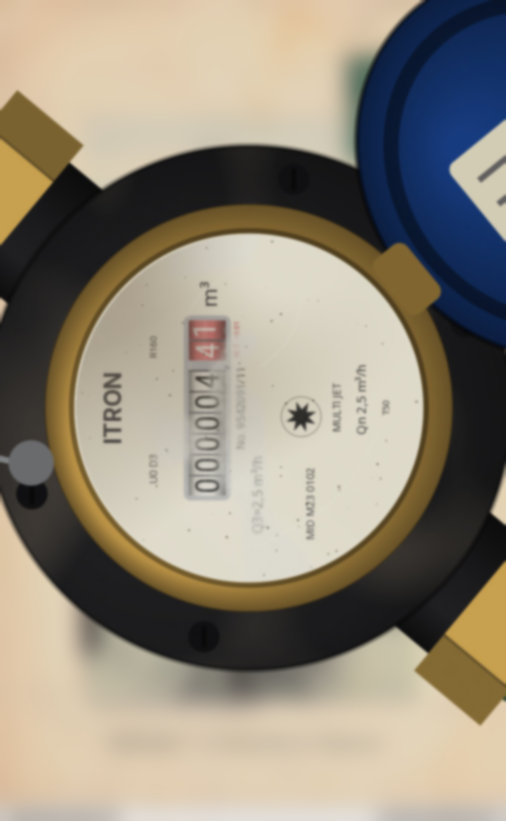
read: 4.41 m³
